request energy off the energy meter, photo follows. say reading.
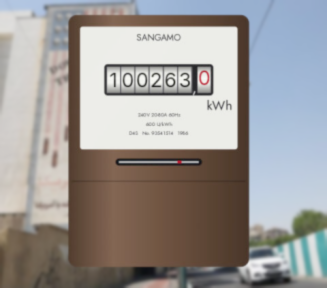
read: 100263.0 kWh
